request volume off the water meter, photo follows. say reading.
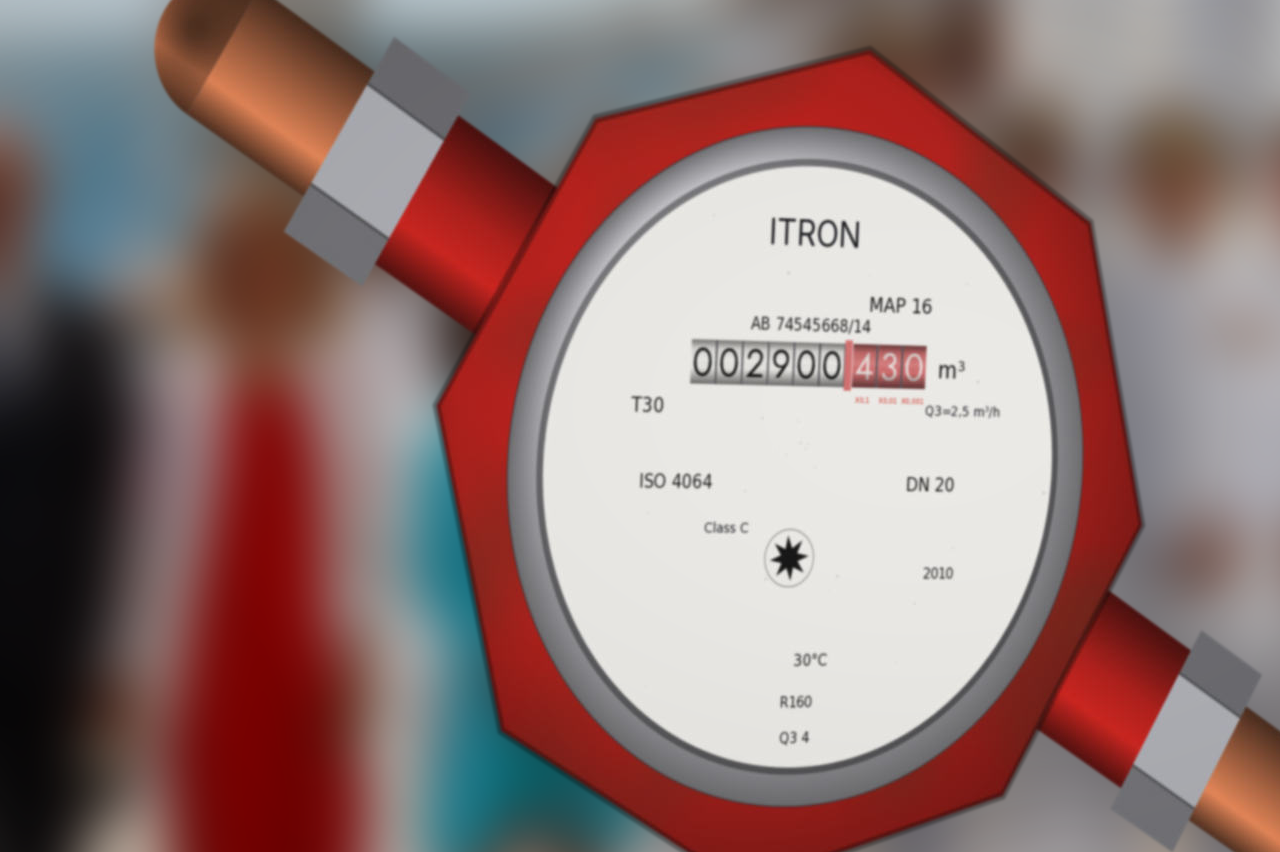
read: 2900.430 m³
